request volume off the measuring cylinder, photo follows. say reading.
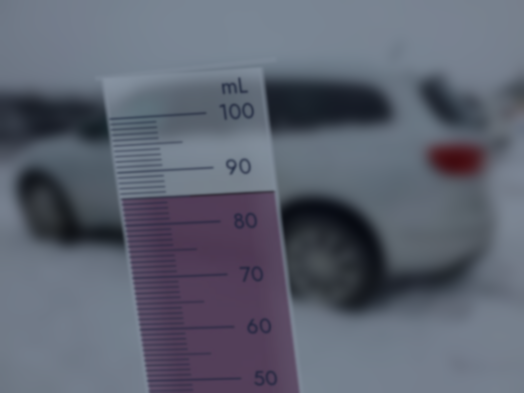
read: 85 mL
